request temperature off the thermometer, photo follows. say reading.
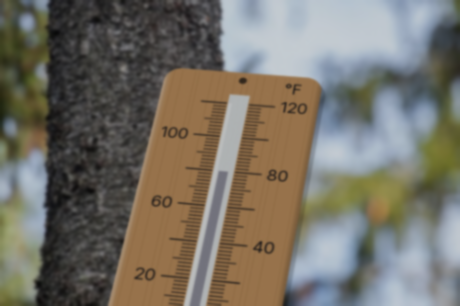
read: 80 °F
